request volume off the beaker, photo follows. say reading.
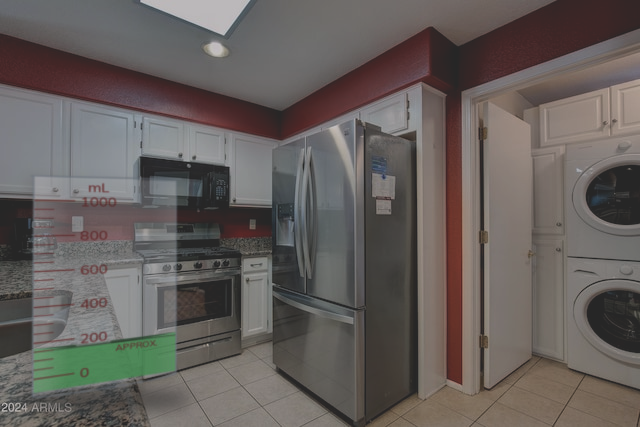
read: 150 mL
